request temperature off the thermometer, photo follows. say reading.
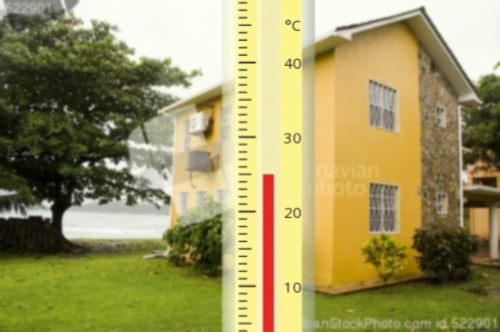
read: 25 °C
